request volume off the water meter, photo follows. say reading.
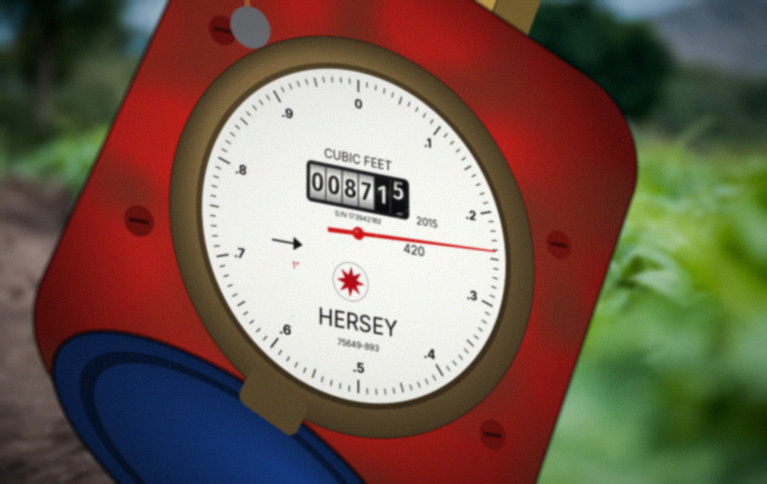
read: 8715.24 ft³
